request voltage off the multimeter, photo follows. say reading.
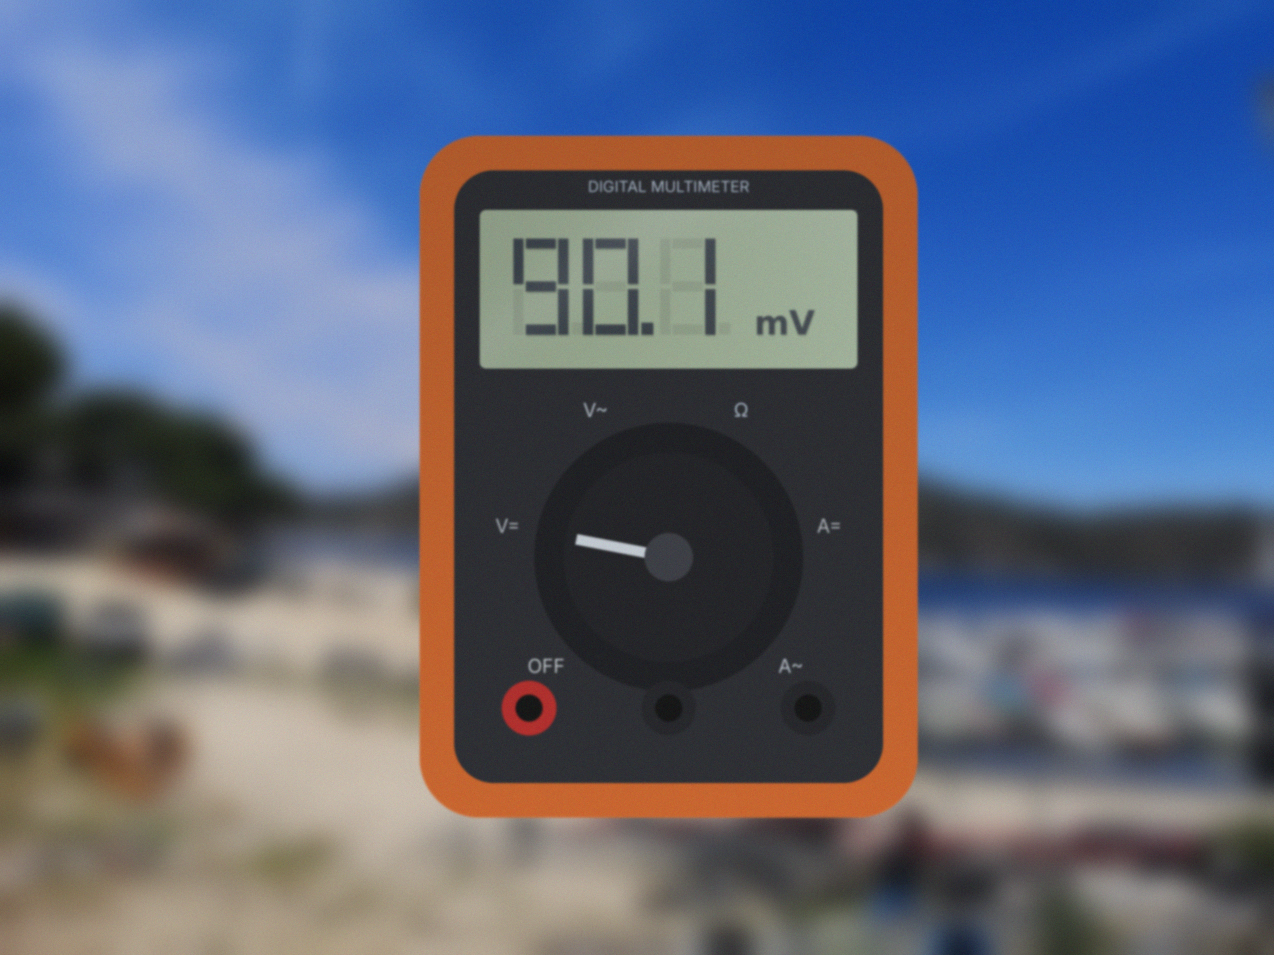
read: 90.1 mV
